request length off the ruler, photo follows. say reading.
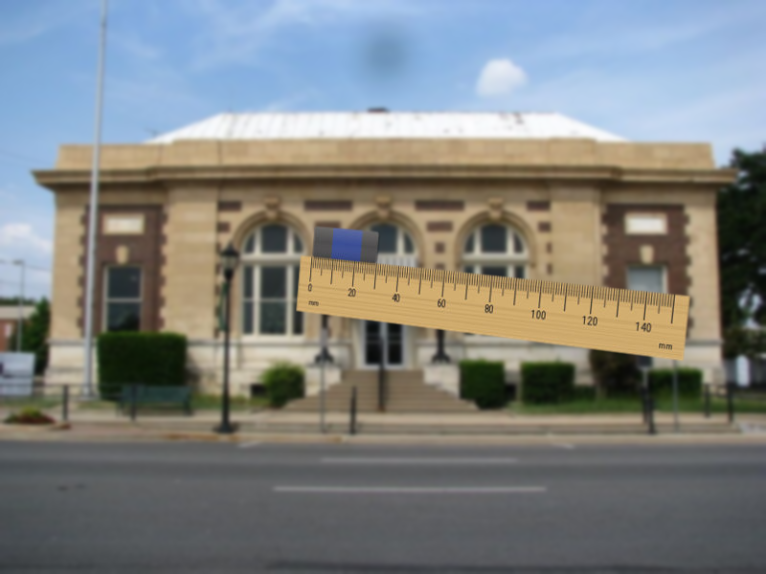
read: 30 mm
